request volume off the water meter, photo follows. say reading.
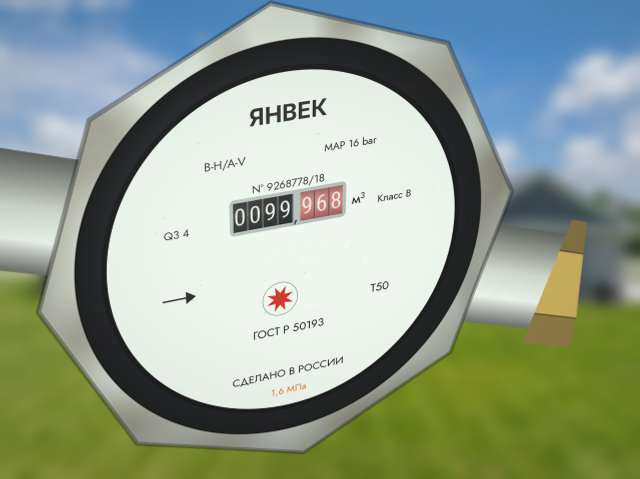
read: 99.968 m³
